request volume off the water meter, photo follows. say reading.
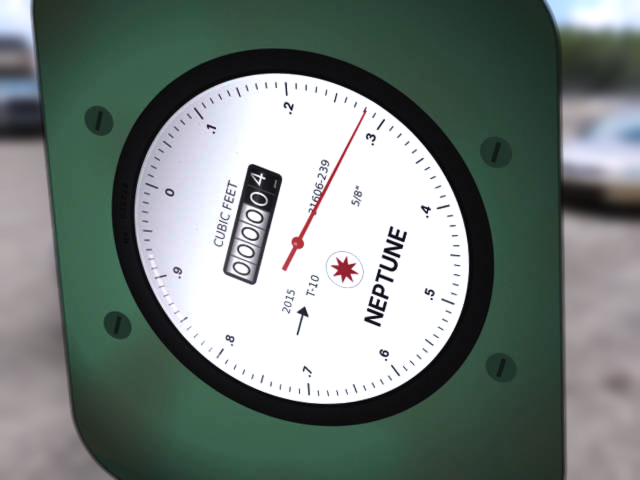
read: 4.28 ft³
